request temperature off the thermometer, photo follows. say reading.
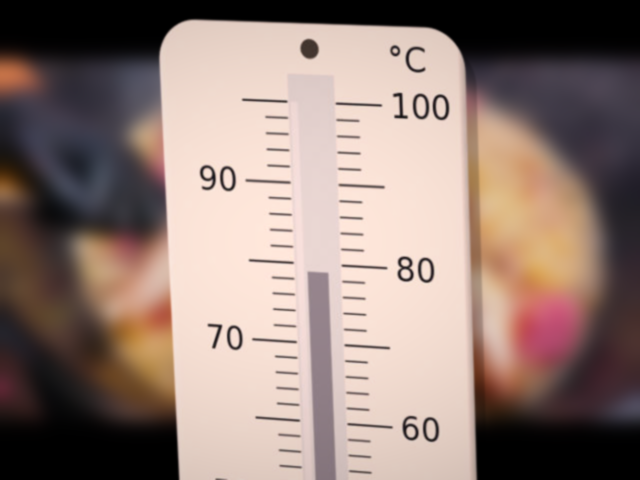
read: 79 °C
